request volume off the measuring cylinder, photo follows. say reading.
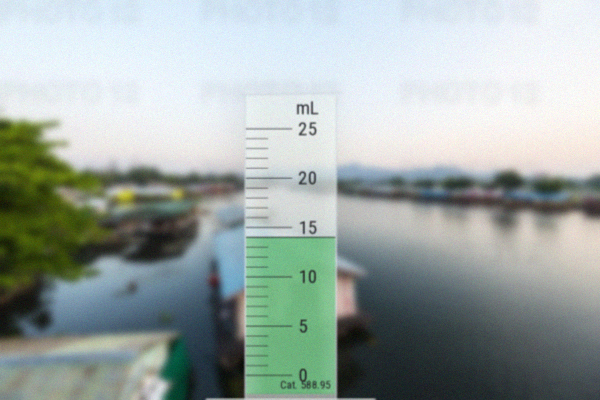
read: 14 mL
